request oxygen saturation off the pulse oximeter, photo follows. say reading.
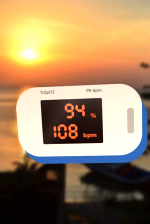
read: 94 %
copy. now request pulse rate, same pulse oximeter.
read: 108 bpm
